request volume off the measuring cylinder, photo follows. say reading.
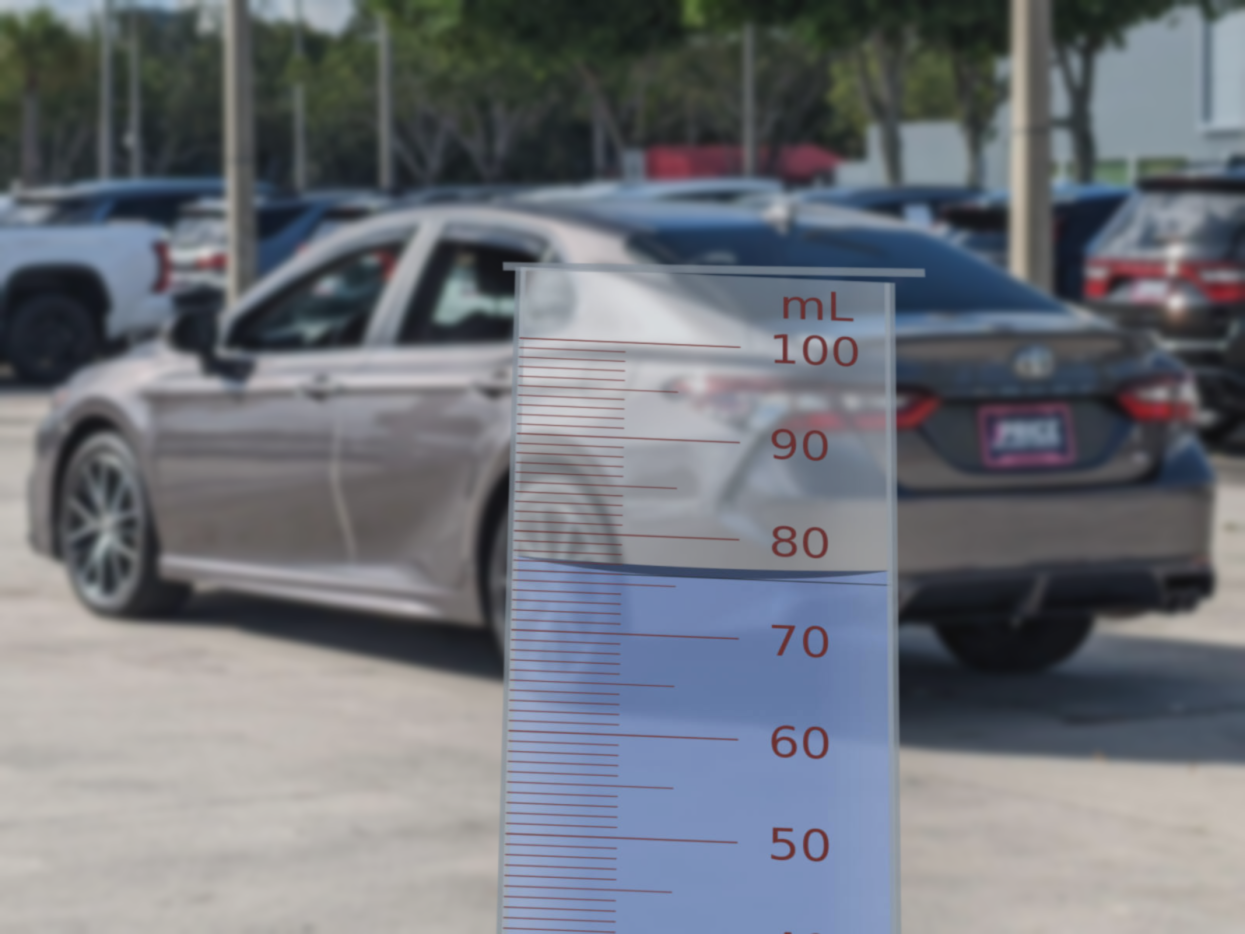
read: 76 mL
